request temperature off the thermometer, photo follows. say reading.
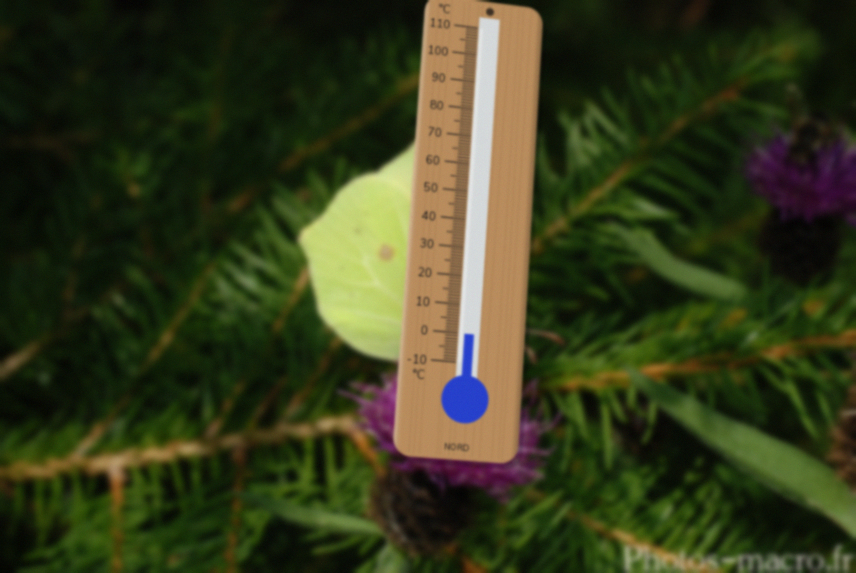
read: 0 °C
